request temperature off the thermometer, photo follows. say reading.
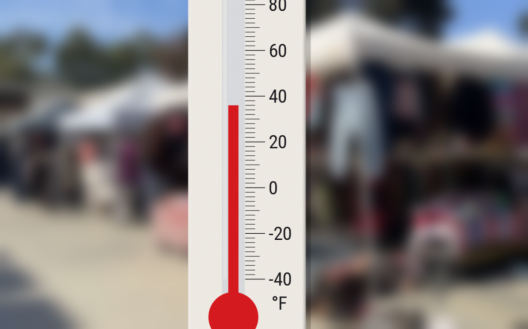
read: 36 °F
